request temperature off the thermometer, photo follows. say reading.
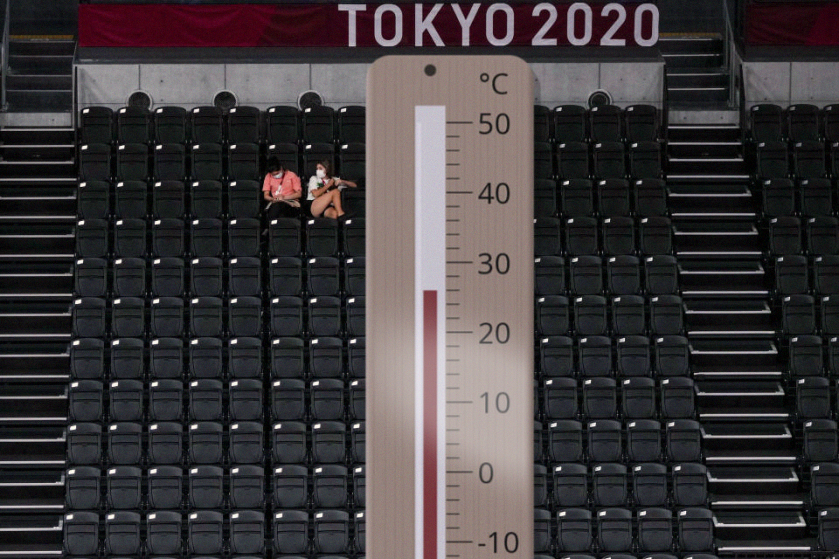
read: 26 °C
